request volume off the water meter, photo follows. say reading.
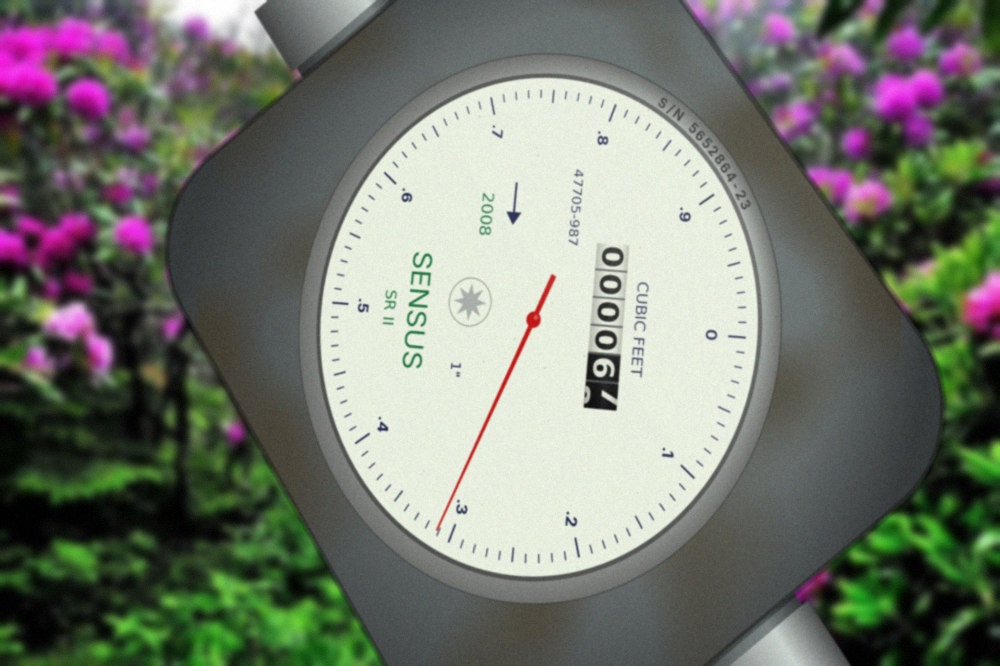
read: 67.31 ft³
